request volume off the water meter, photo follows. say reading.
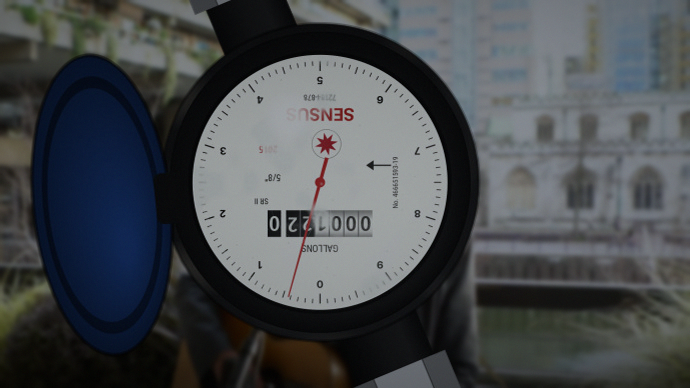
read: 1220.4 gal
